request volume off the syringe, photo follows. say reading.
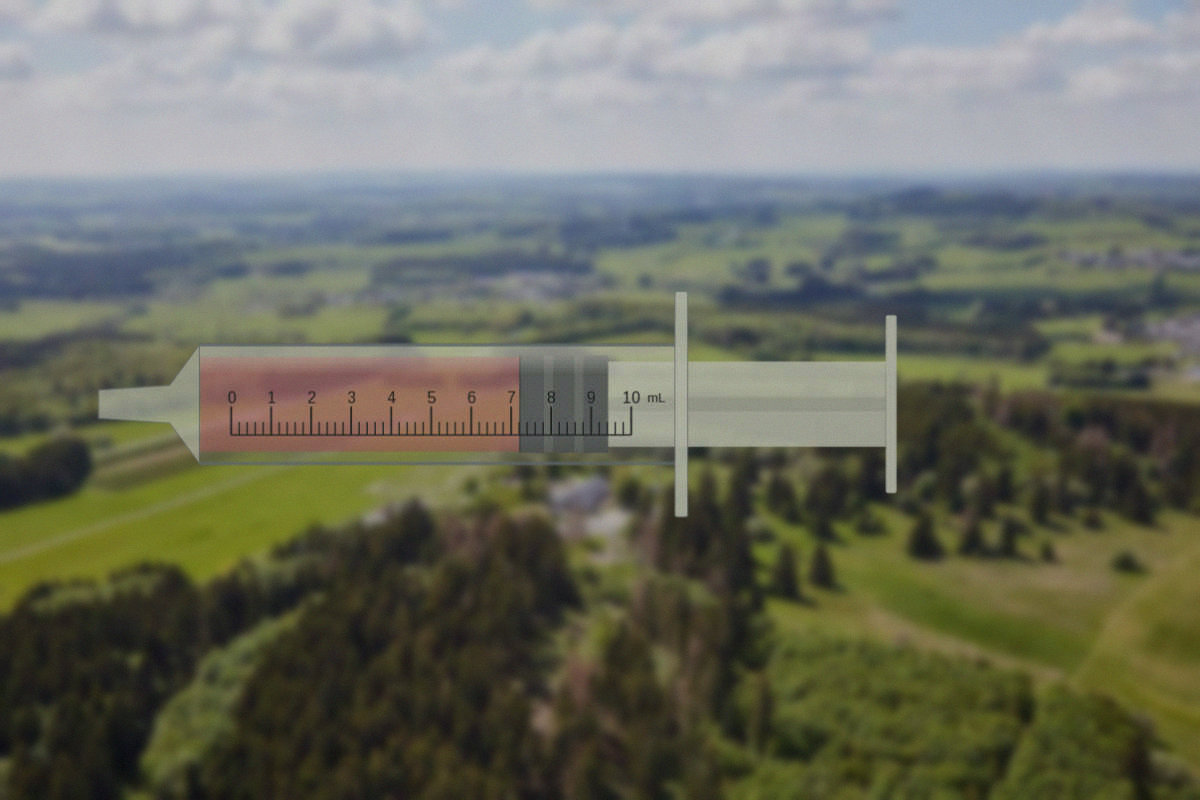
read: 7.2 mL
